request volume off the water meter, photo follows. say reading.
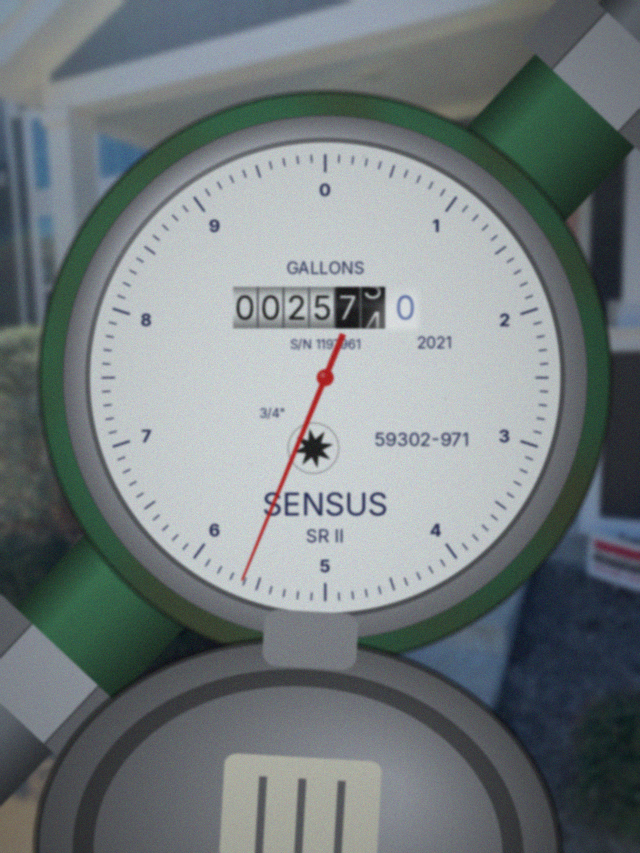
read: 25735.6 gal
